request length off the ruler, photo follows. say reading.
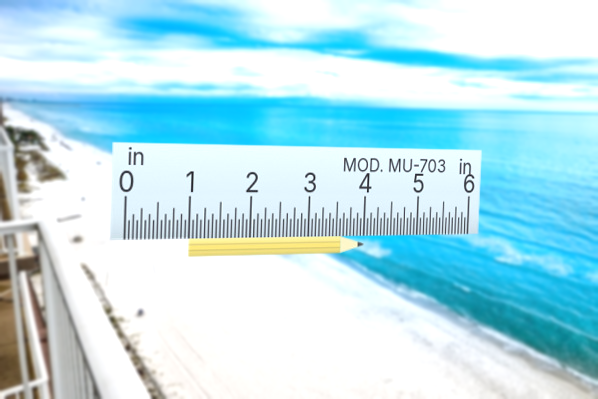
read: 3 in
